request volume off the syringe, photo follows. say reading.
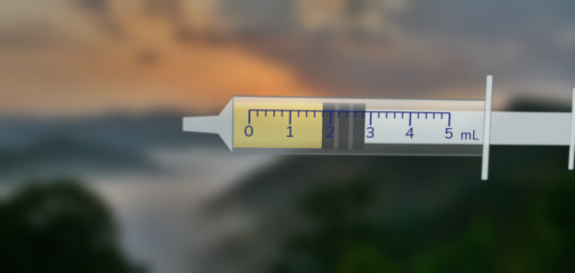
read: 1.8 mL
